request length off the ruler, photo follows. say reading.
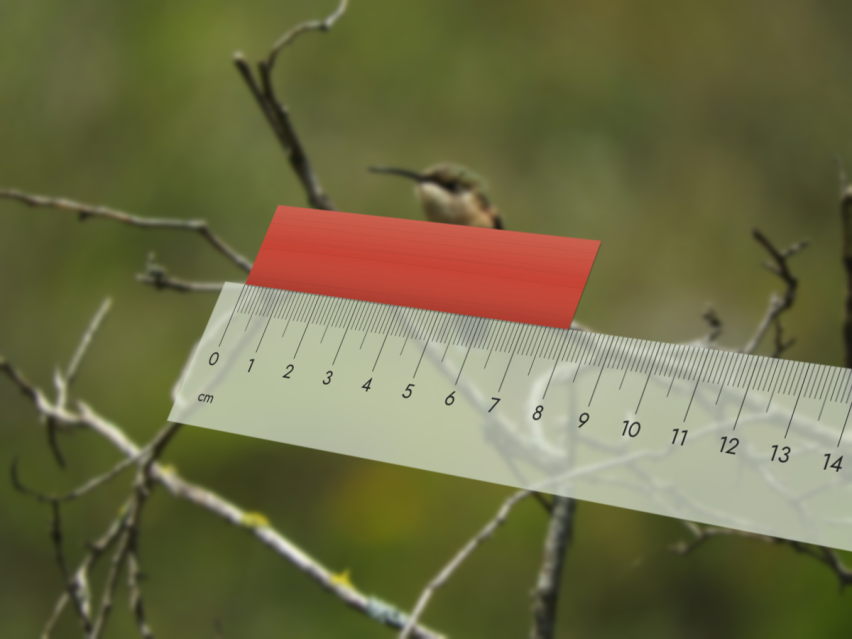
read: 8 cm
